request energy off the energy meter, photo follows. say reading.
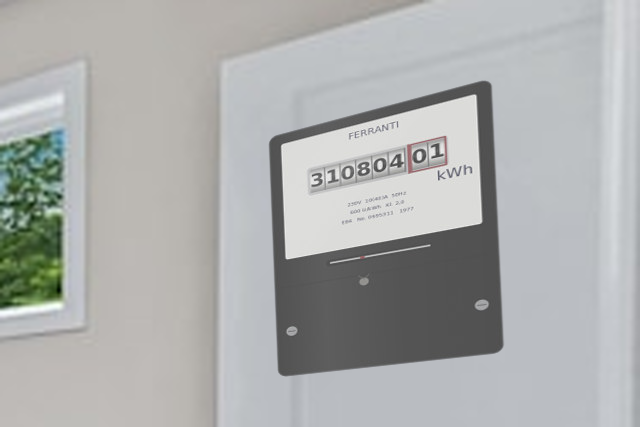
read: 310804.01 kWh
